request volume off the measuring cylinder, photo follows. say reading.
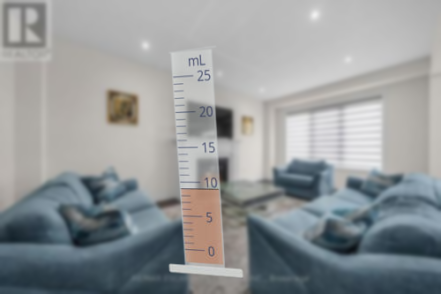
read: 9 mL
